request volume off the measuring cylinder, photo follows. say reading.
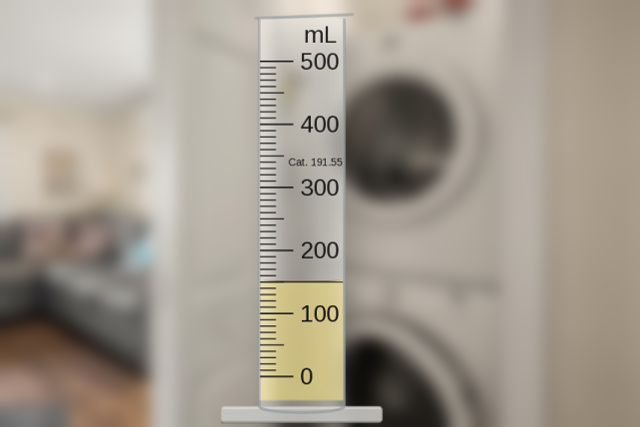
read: 150 mL
